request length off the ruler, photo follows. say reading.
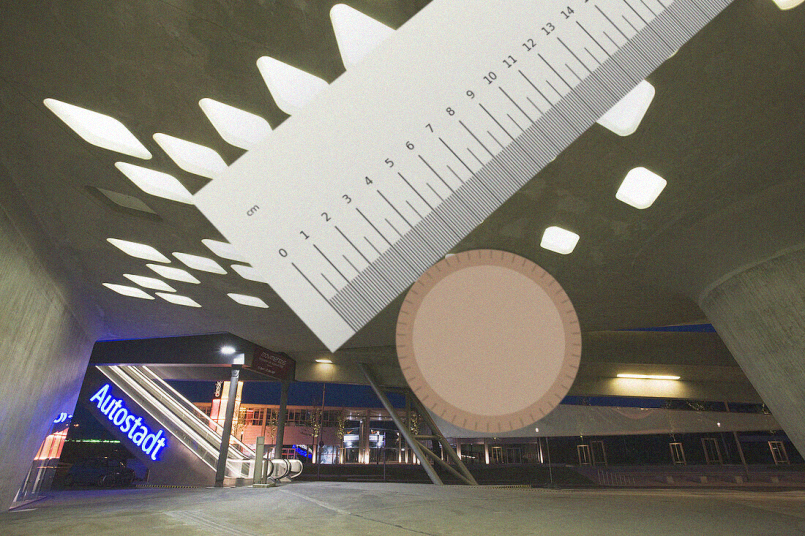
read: 6.5 cm
